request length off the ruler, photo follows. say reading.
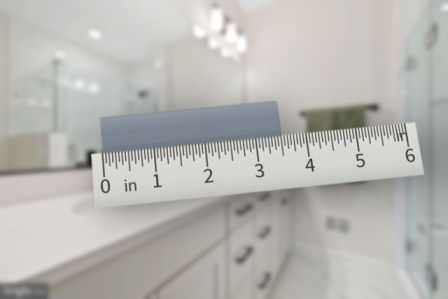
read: 3.5 in
